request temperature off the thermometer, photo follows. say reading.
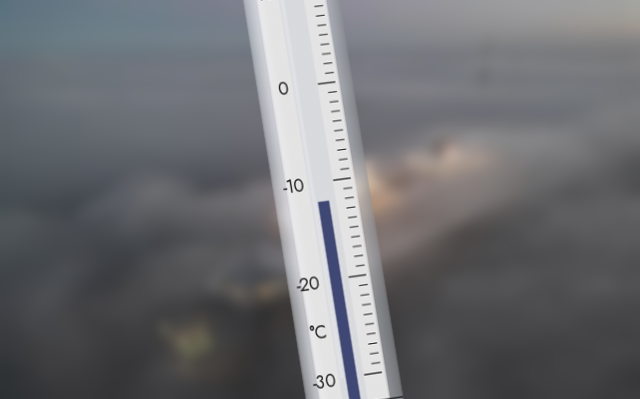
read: -12 °C
